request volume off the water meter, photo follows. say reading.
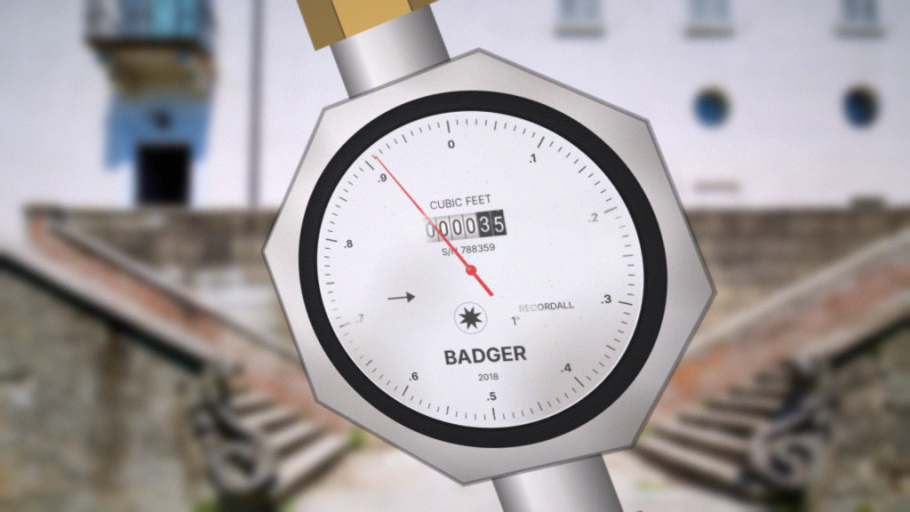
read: 34.91 ft³
